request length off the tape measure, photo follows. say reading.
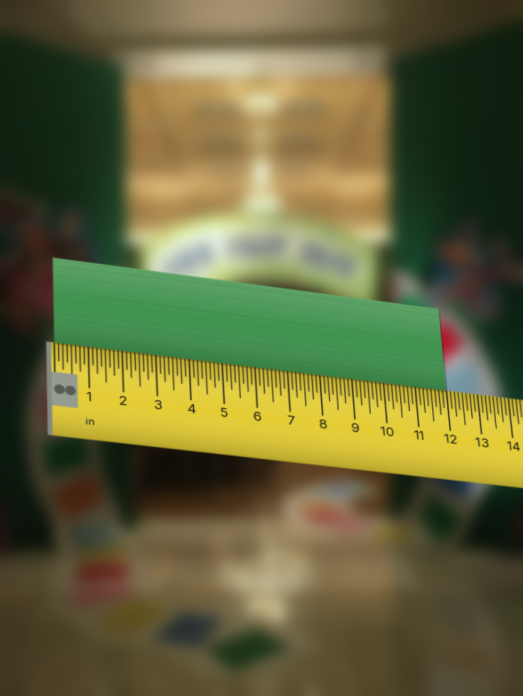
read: 12 in
